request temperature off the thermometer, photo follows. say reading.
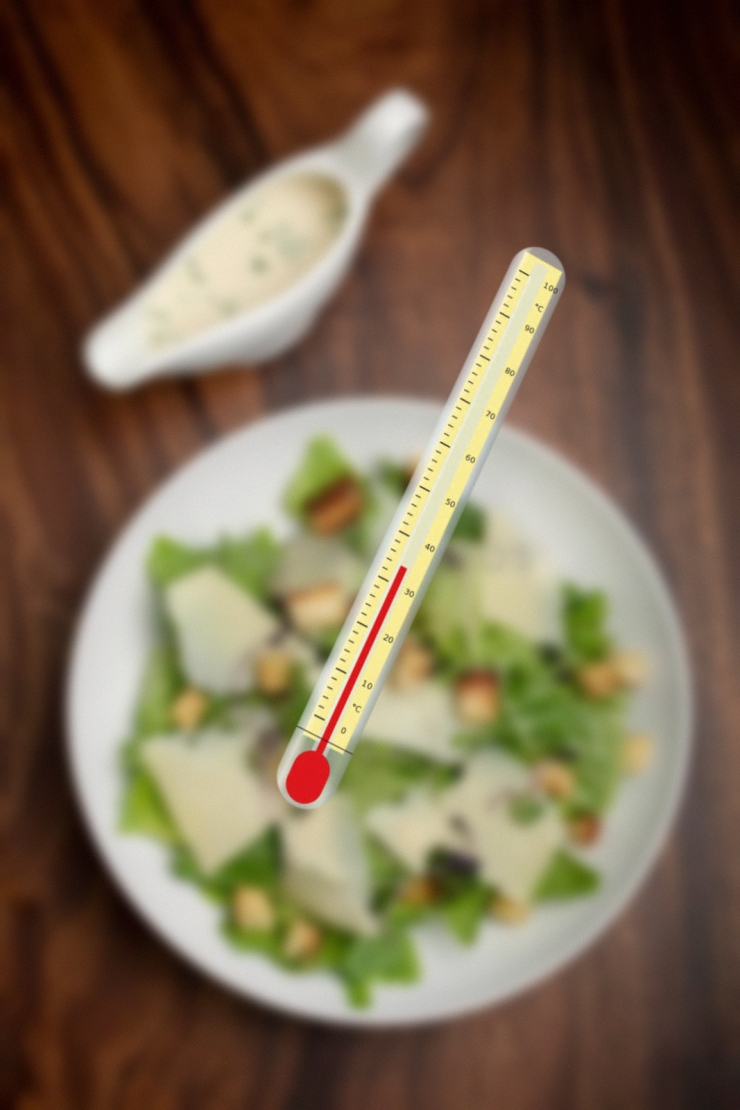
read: 34 °C
